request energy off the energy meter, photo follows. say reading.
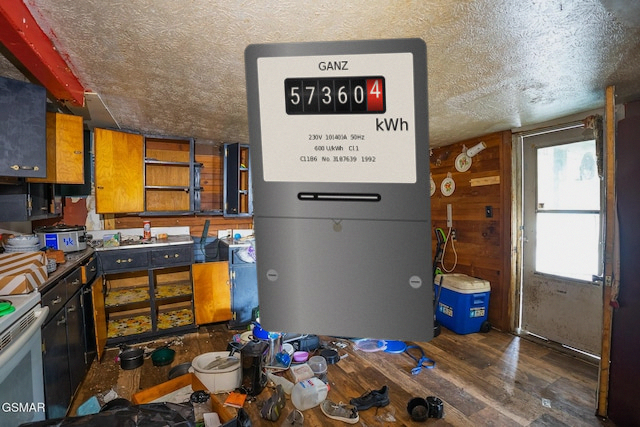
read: 57360.4 kWh
